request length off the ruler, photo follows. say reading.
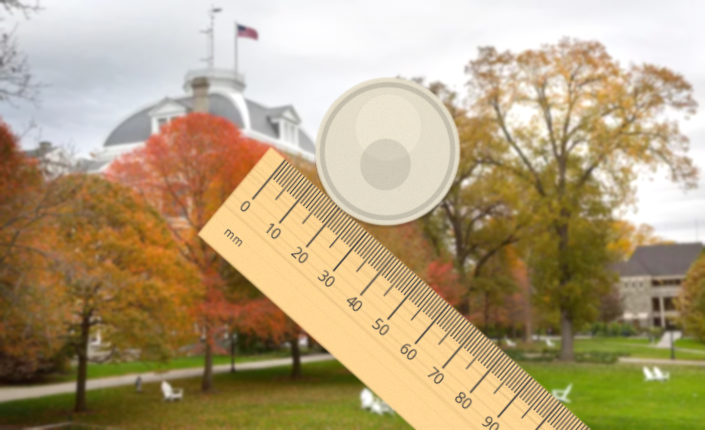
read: 40 mm
